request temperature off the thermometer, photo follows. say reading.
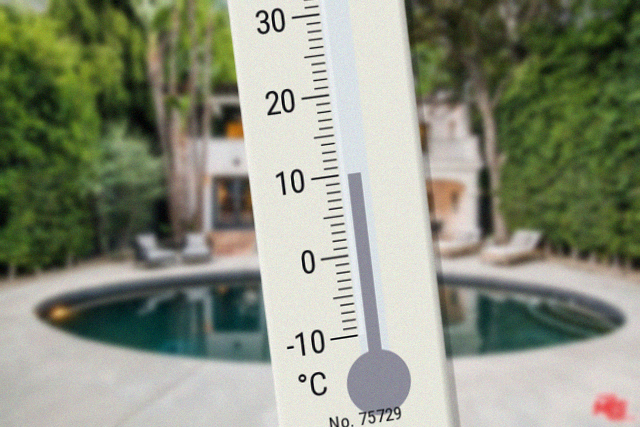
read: 10 °C
